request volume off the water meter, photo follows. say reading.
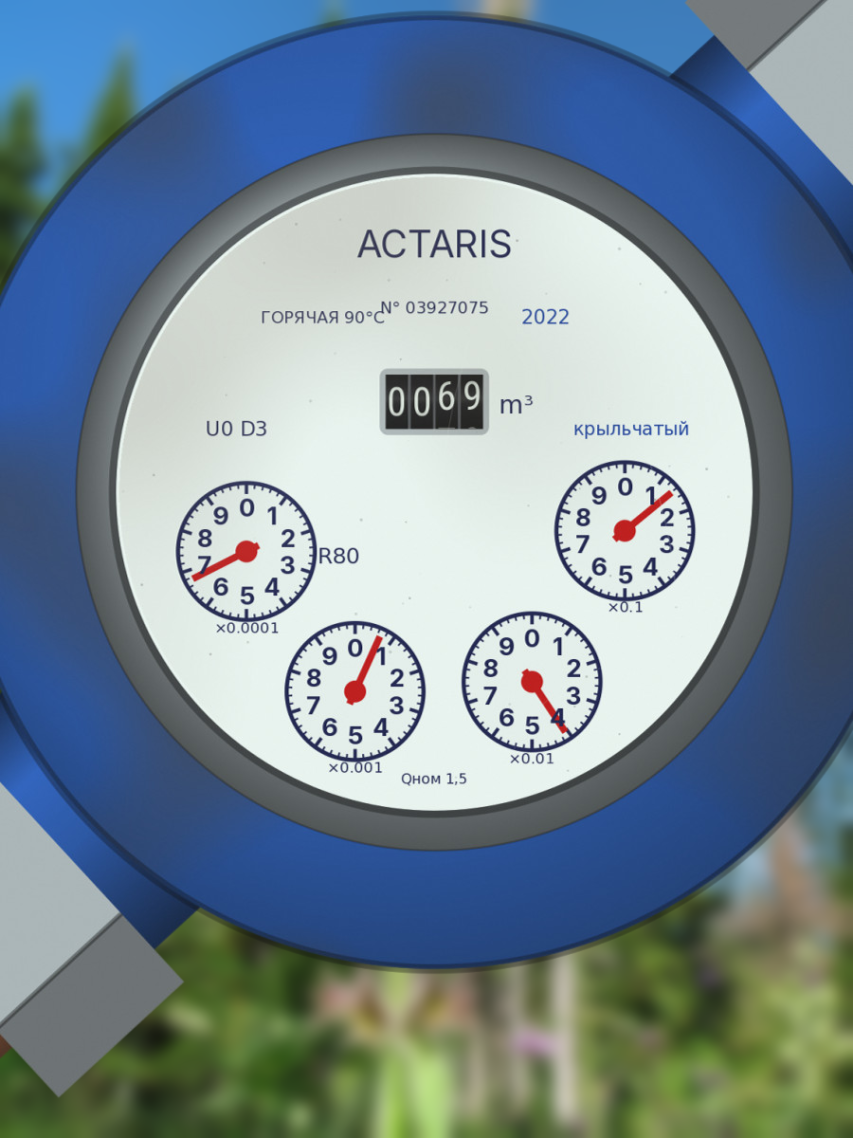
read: 69.1406 m³
